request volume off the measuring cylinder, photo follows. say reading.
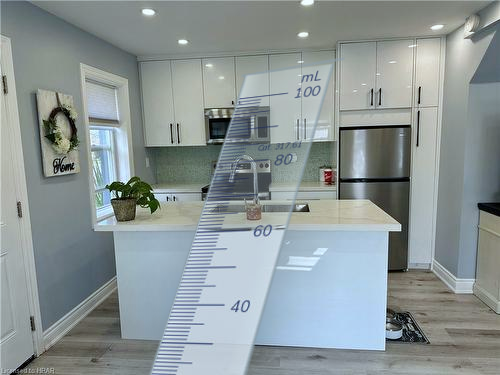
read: 60 mL
